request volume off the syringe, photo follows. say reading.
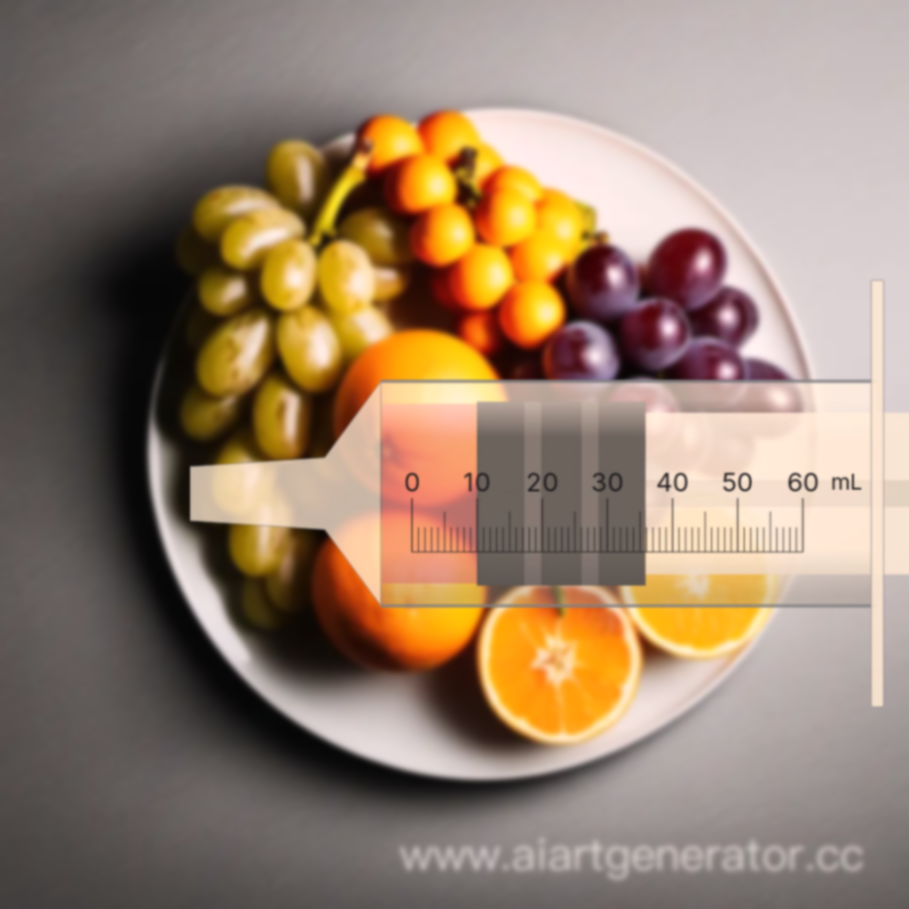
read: 10 mL
